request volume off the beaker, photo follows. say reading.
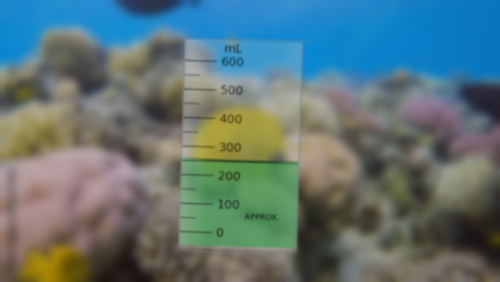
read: 250 mL
